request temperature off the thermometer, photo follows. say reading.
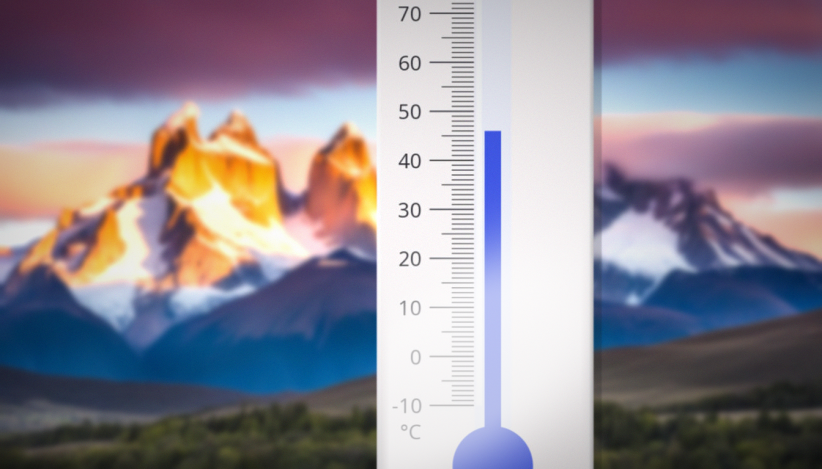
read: 46 °C
